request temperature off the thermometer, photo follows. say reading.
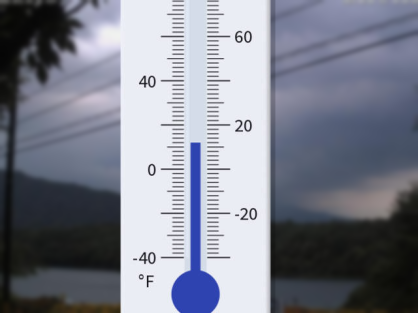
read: 12 °F
